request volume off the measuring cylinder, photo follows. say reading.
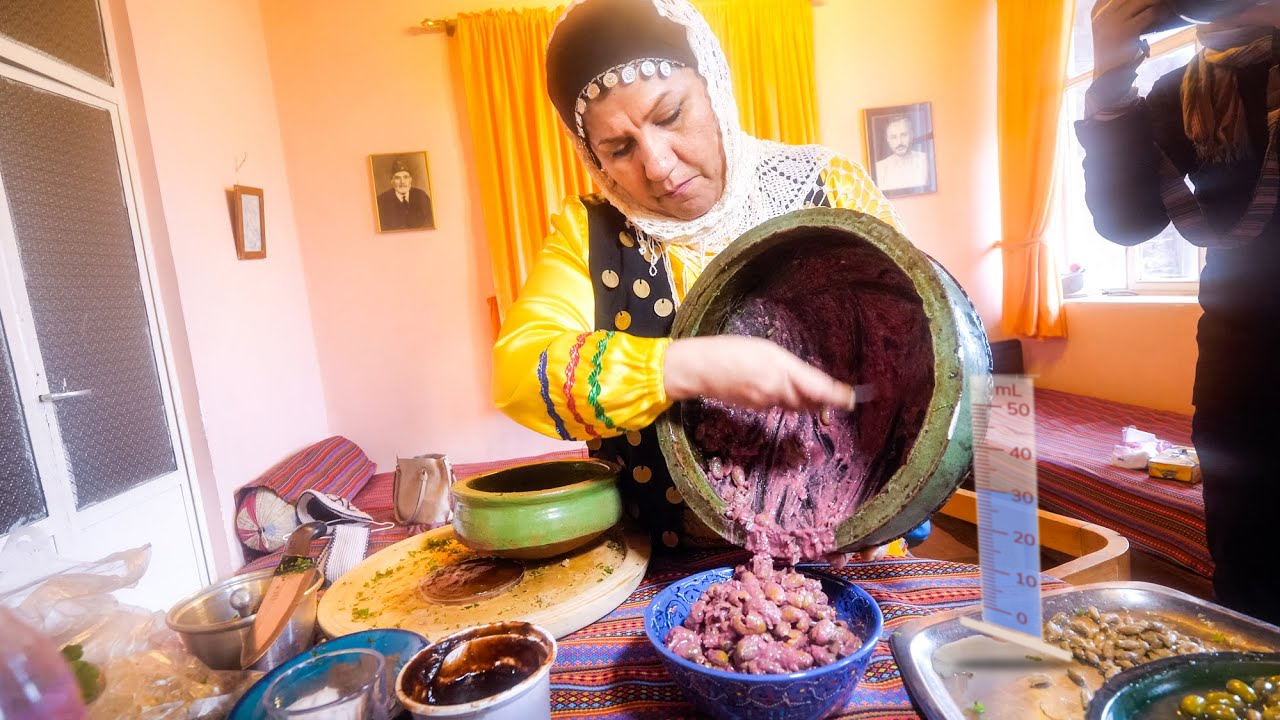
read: 30 mL
